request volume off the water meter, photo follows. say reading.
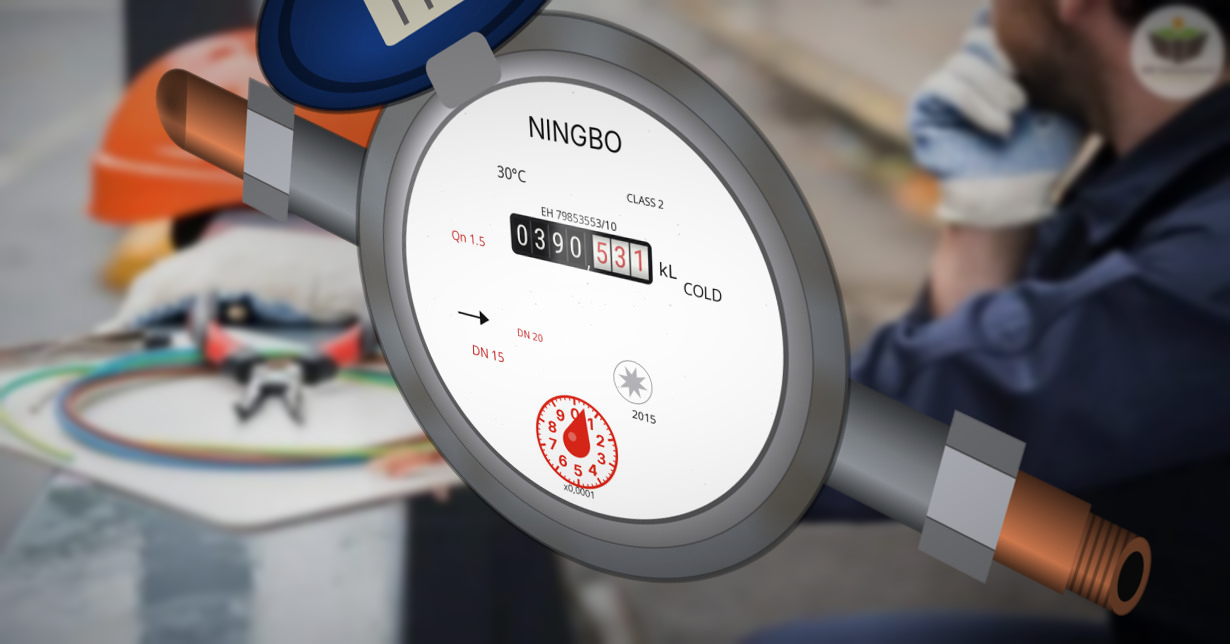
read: 390.5310 kL
